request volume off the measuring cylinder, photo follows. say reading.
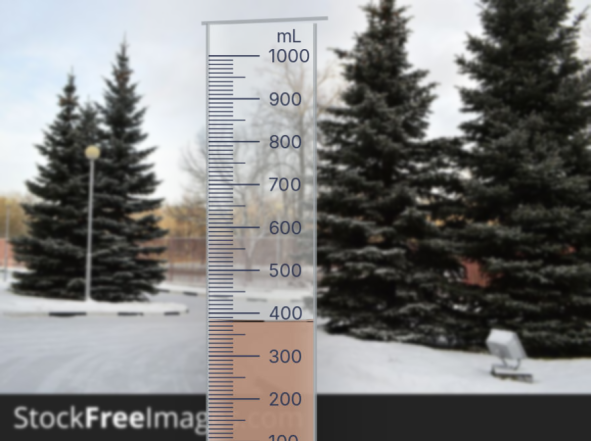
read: 380 mL
